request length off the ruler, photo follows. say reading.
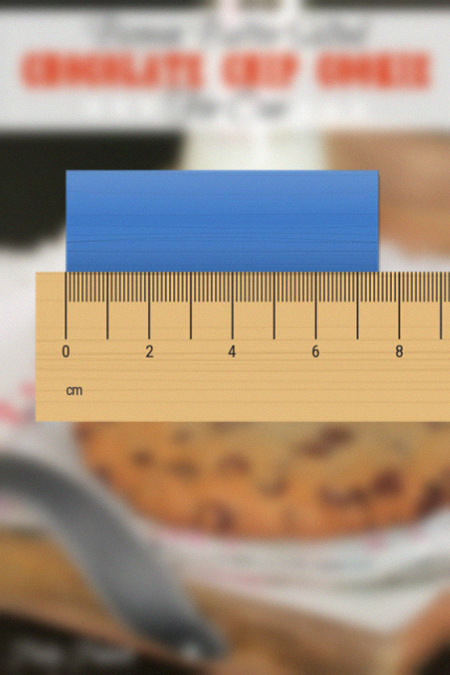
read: 7.5 cm
